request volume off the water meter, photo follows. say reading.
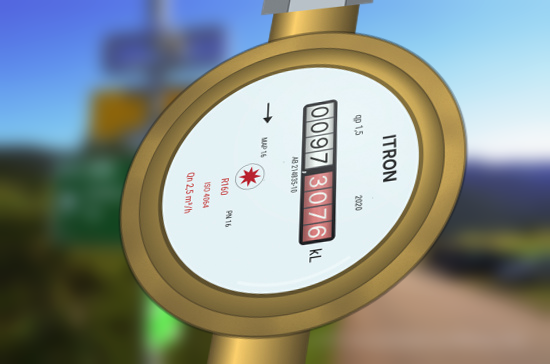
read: 97.3076 kL
